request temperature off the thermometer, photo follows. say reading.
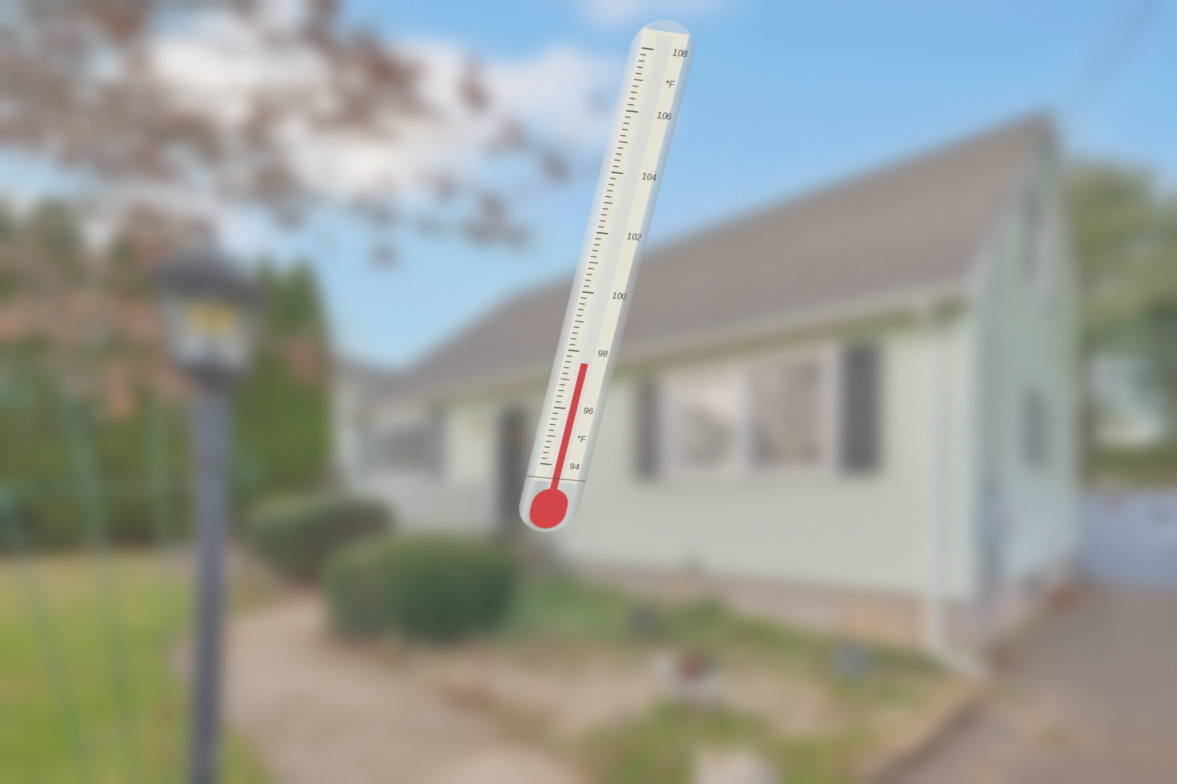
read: 97.6 °F
